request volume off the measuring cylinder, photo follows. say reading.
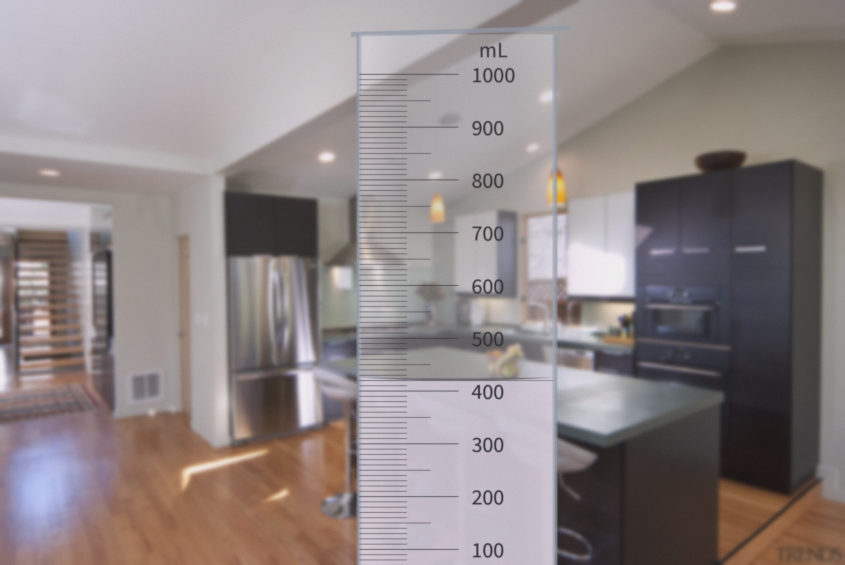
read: 420 mL
